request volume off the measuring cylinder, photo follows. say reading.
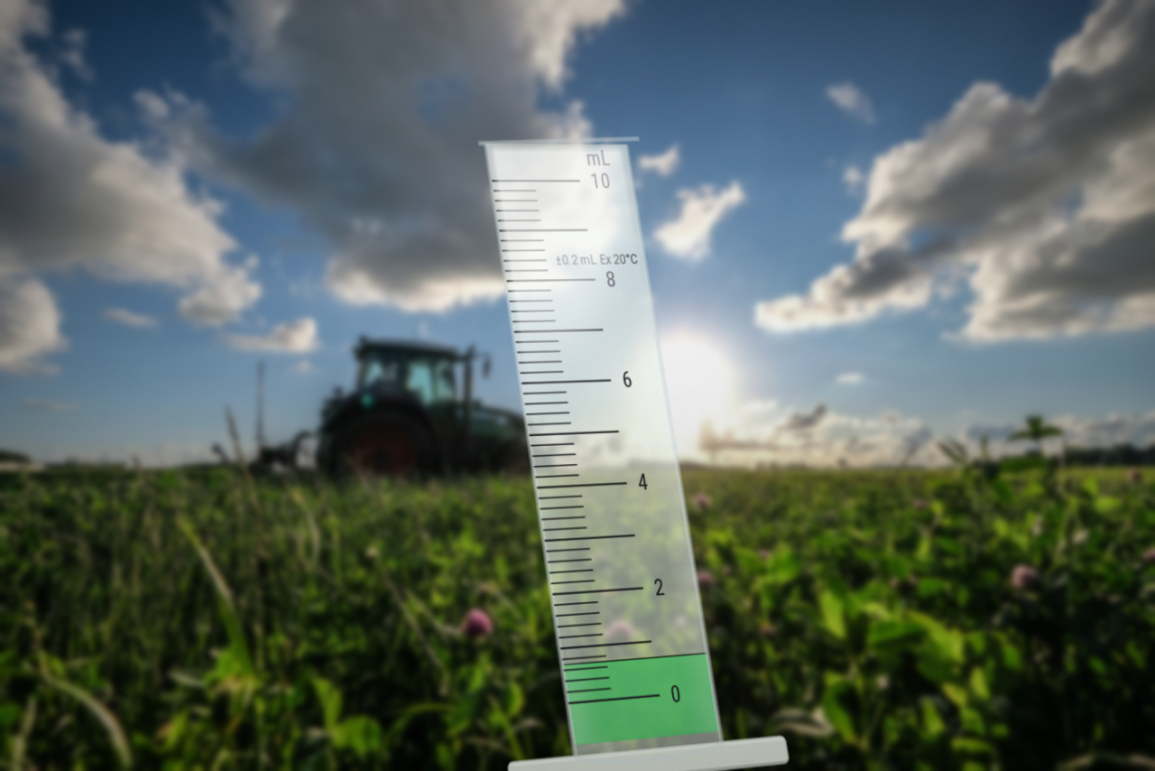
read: 0.7 mL
